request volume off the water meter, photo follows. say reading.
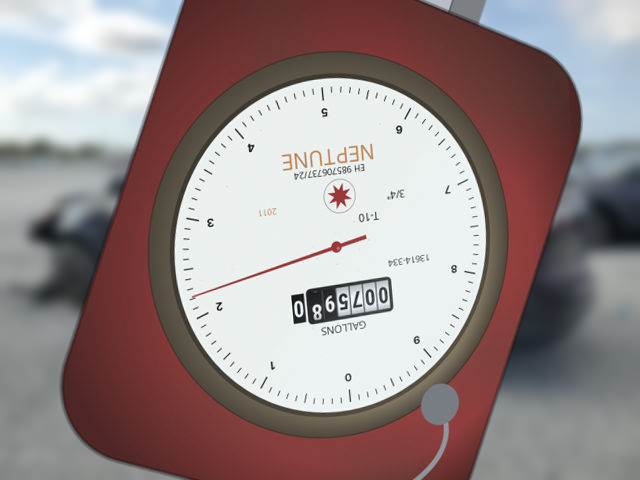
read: 75982.2 gal
